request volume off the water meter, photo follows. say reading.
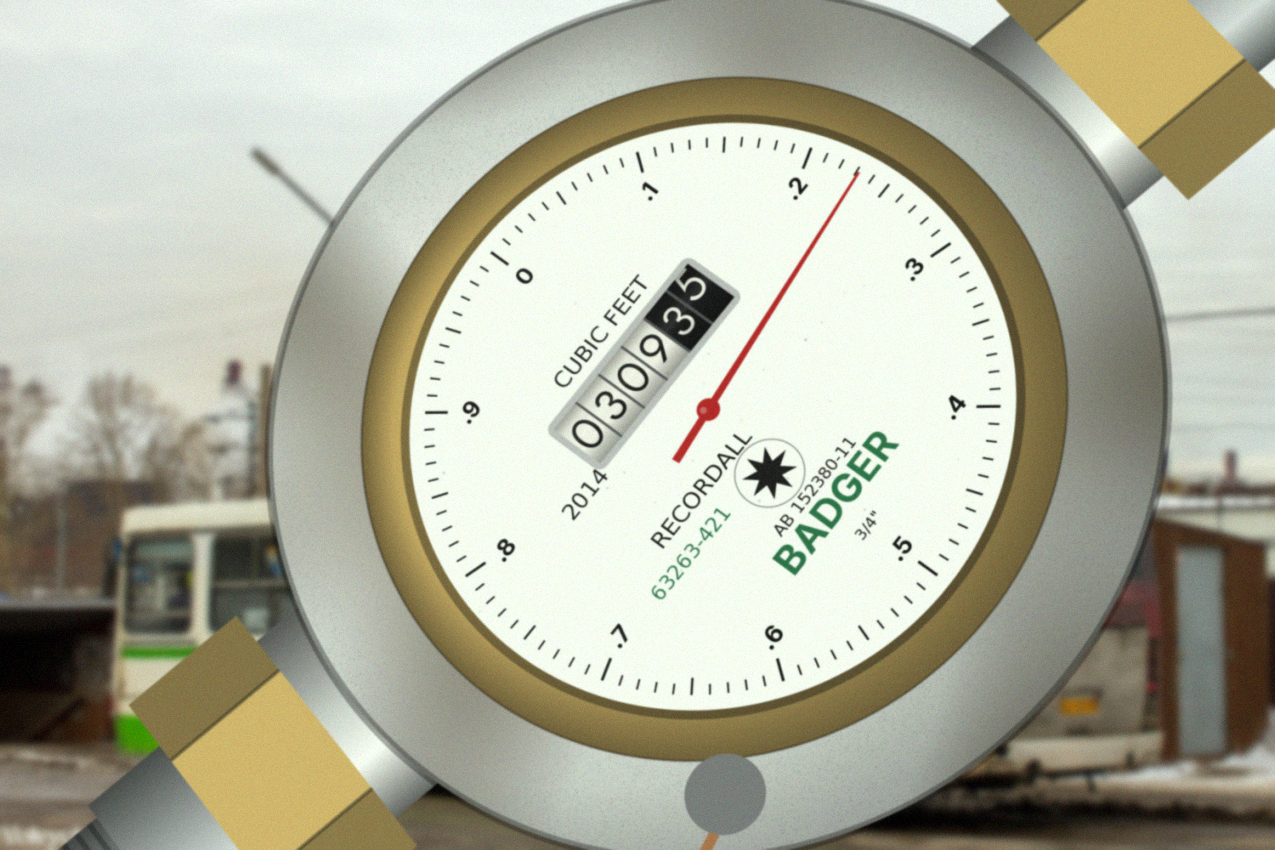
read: 30935.23 ft³
